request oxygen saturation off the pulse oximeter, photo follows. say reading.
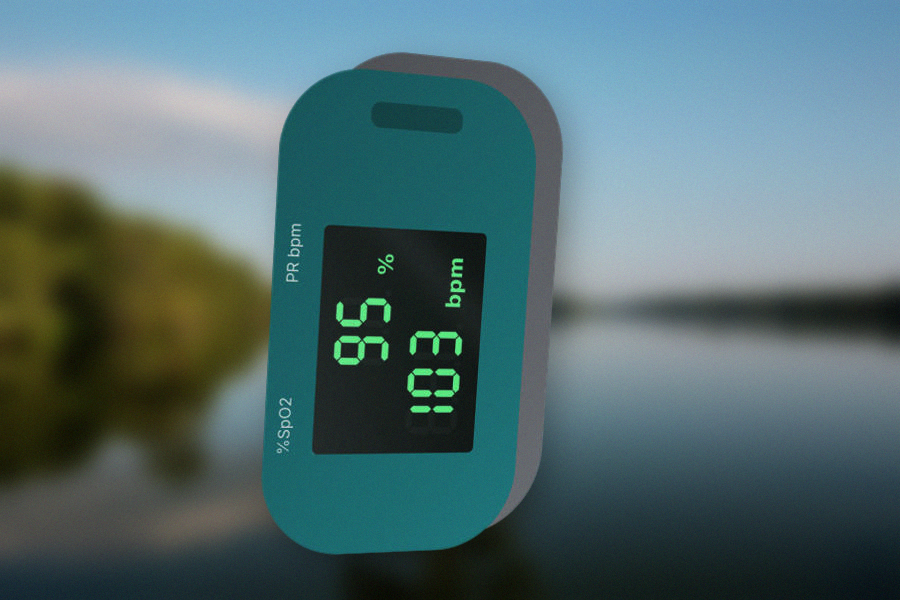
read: 95 %
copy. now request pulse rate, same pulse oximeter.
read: 103 bpm
